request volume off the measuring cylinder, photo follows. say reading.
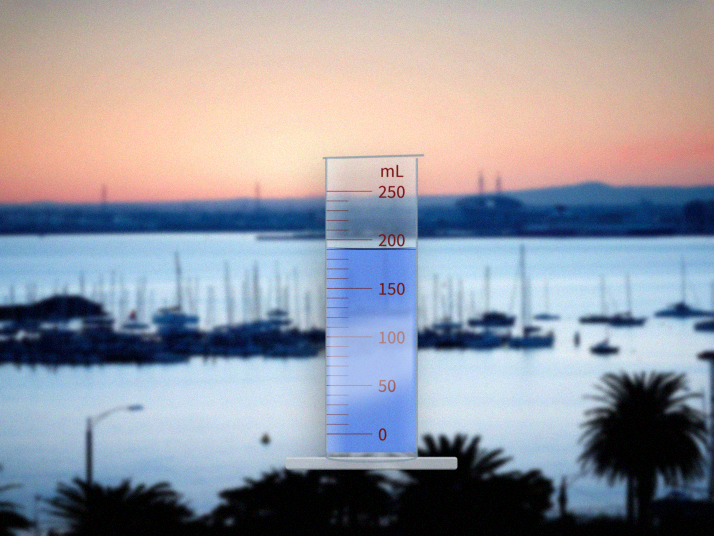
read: 190 mL
